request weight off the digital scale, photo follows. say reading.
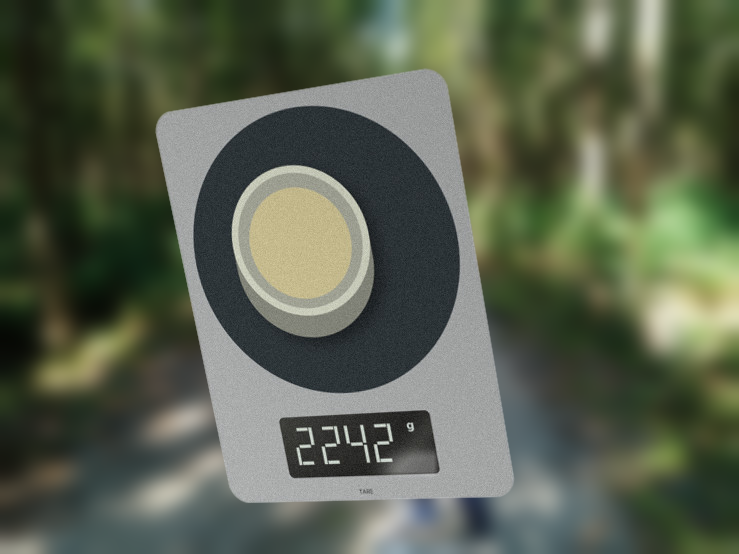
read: 2242 g
